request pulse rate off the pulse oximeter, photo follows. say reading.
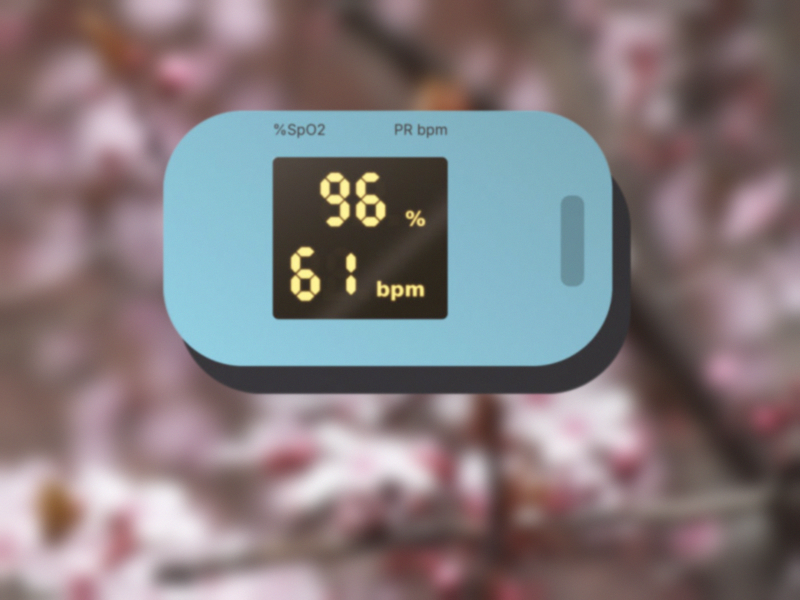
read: 61 bpm
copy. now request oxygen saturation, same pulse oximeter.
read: 96 %
